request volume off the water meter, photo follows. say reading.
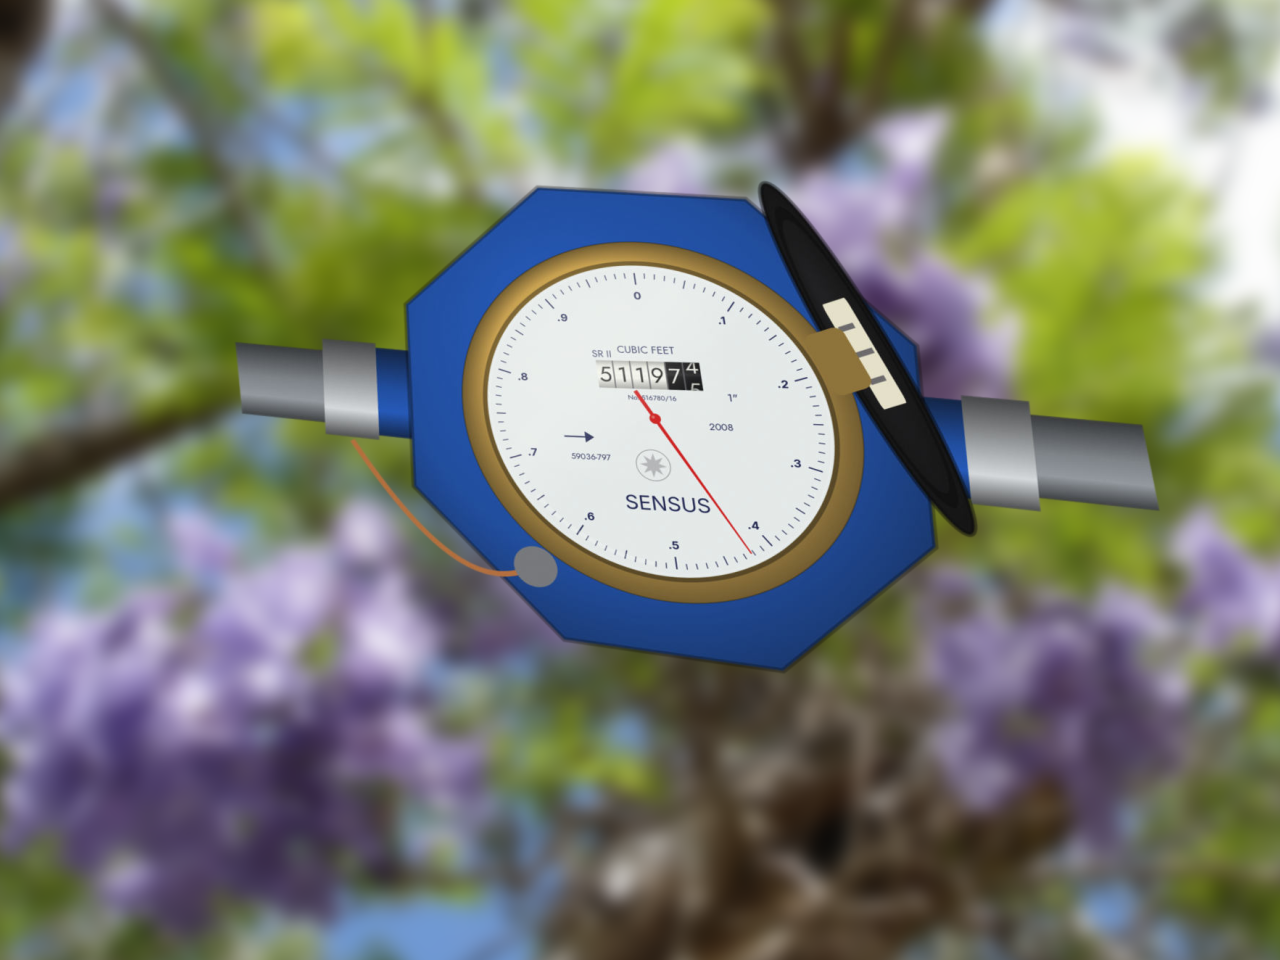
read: 511974.42 ft³
